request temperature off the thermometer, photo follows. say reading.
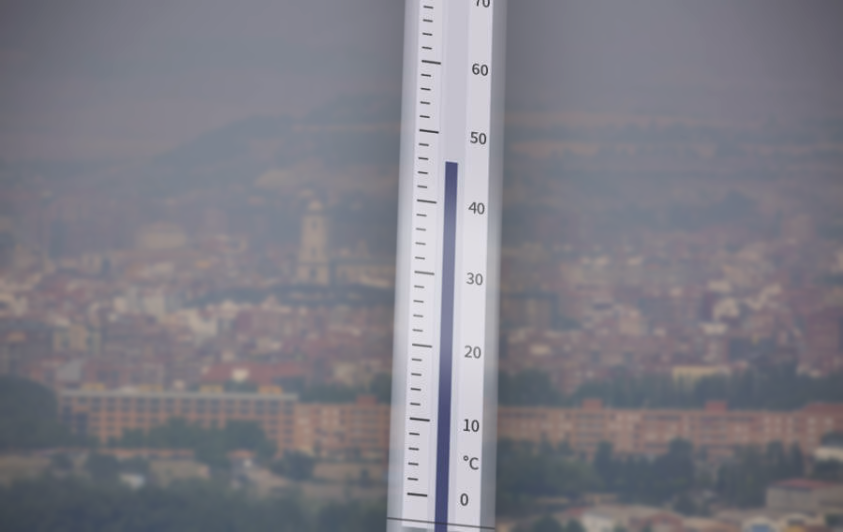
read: 46 °C
